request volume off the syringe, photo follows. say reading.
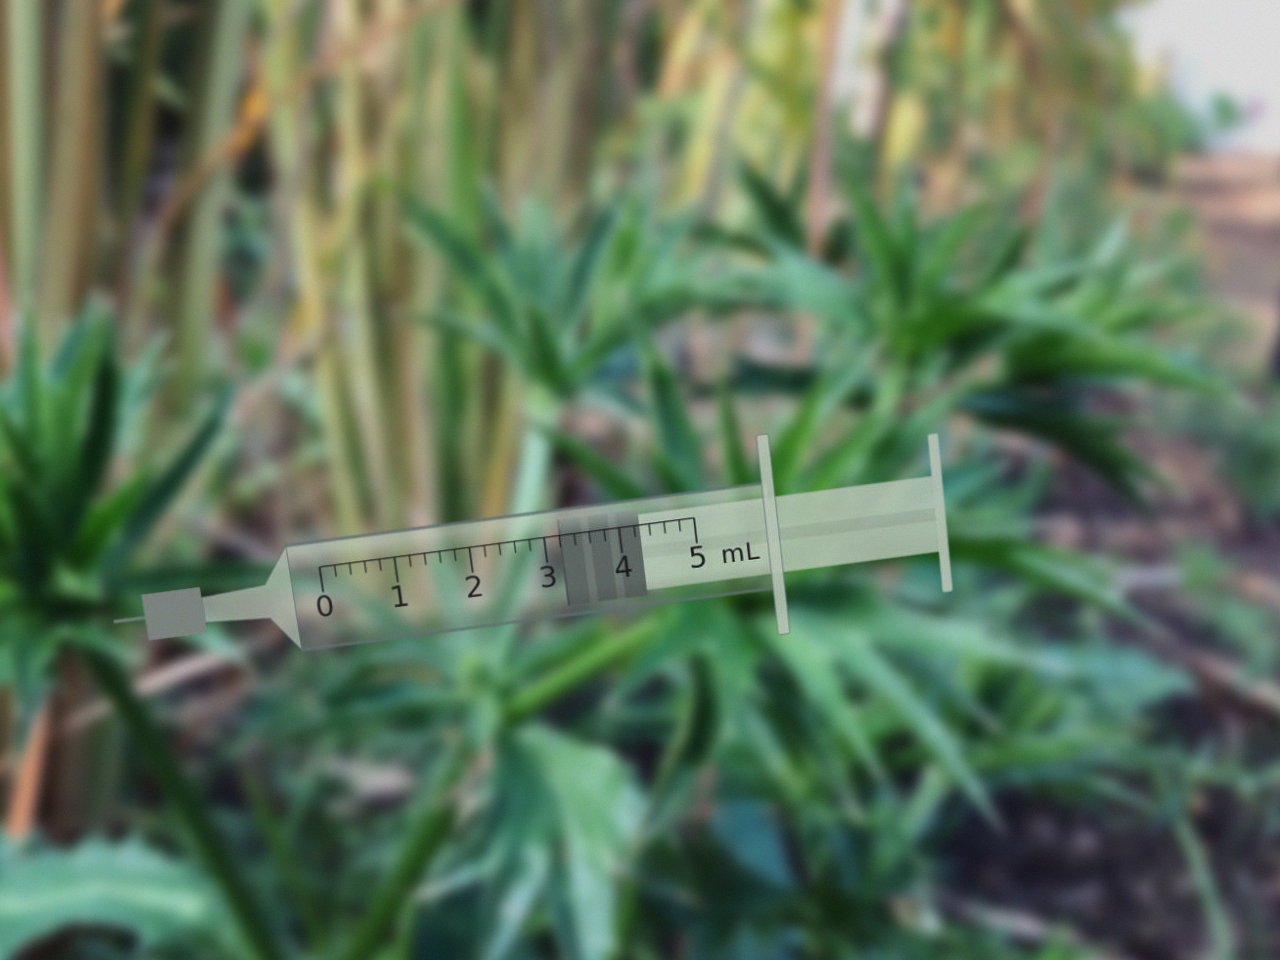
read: 3.2 mL
